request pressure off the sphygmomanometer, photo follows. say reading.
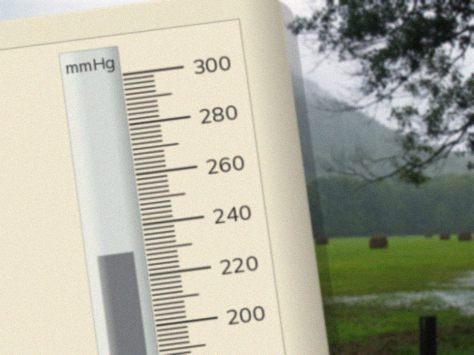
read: 230 mmHg
